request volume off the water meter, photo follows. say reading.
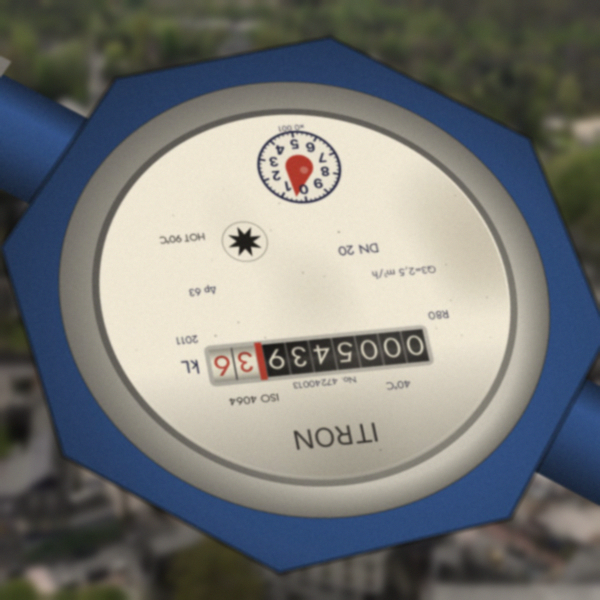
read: 5439.360 kL
